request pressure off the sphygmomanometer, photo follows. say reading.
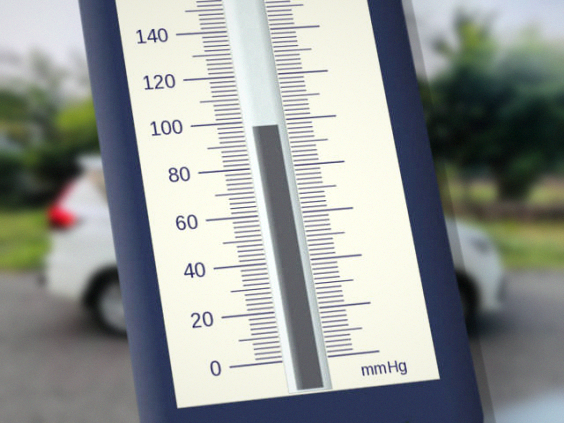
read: 98 mmHg
